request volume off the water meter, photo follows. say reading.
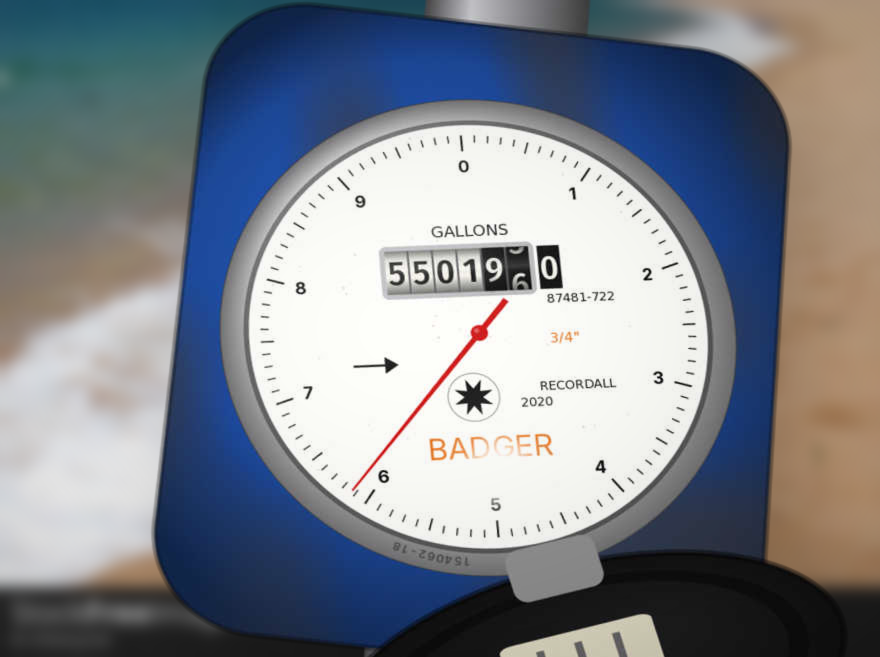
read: 5501956.1 gal
